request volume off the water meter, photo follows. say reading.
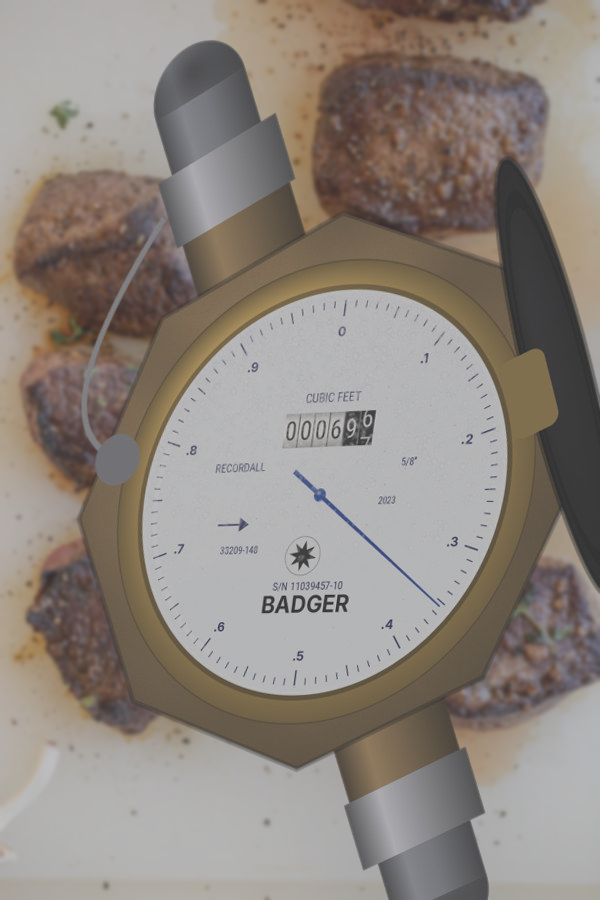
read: 696.35 ft³
